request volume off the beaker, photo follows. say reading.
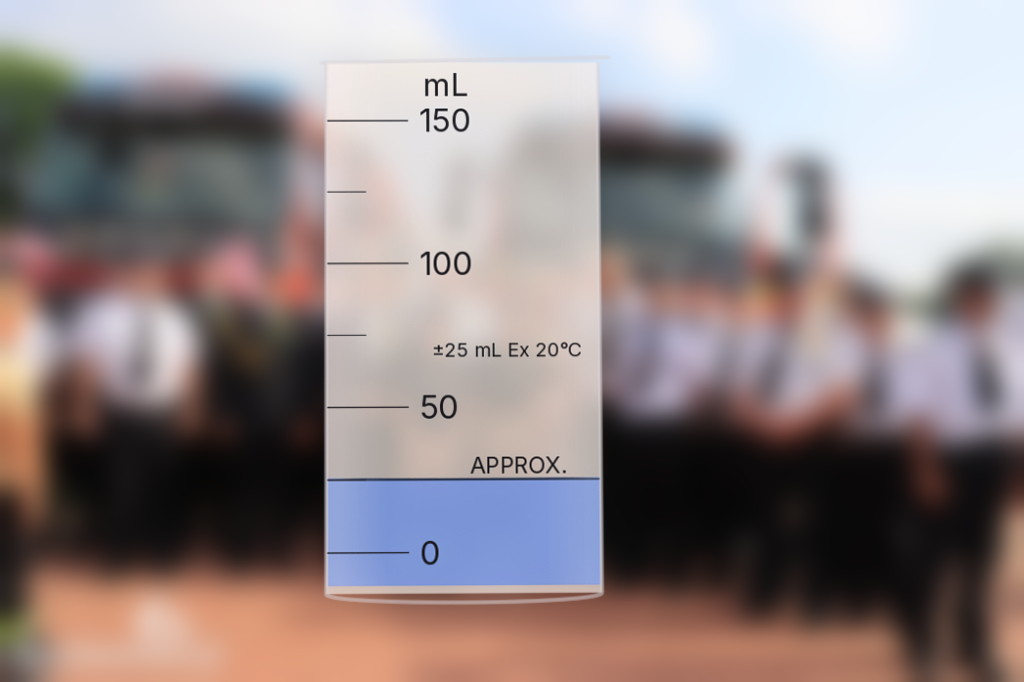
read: 25 mL
